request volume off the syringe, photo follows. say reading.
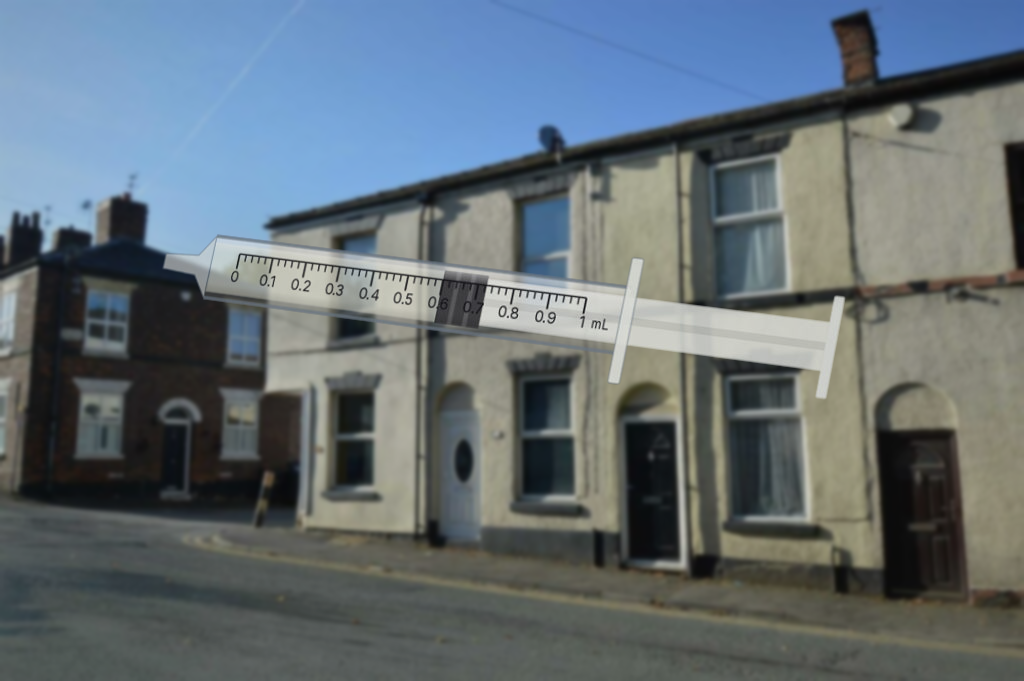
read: 0.6 mL
